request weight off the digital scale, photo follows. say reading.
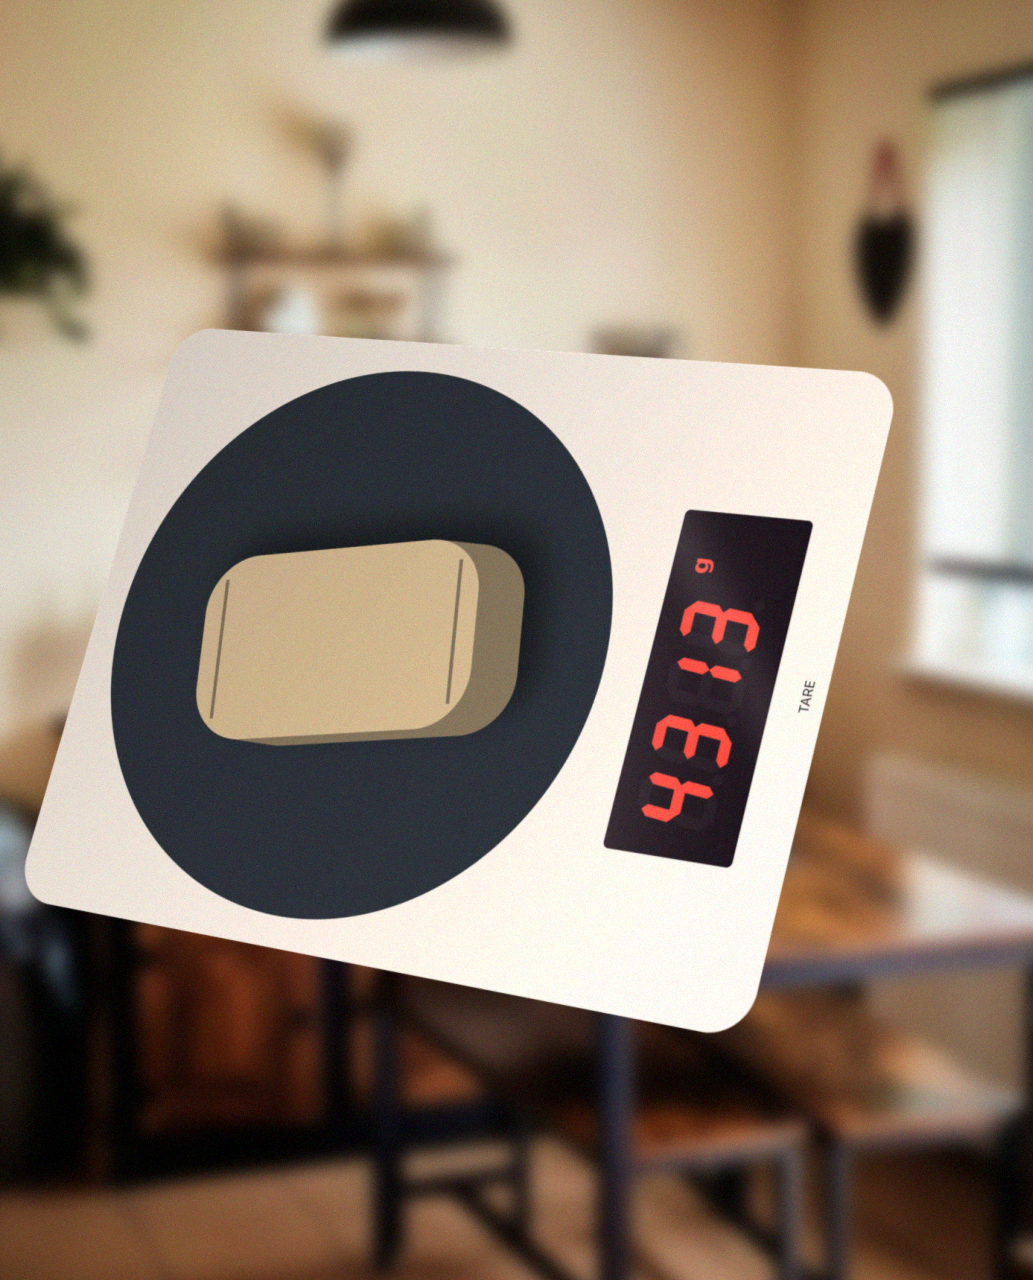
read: 4313 g
